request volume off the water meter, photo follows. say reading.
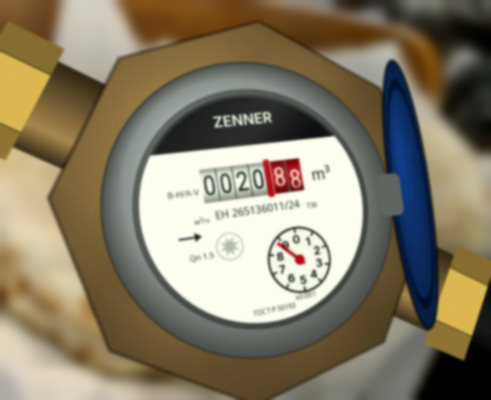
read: 20.878 m³
